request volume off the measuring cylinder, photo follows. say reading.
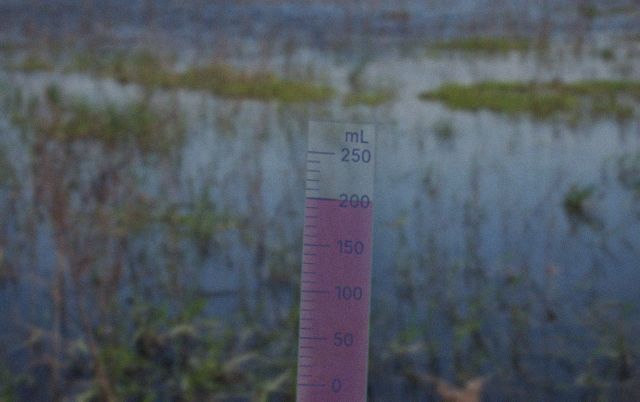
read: 200 mL
